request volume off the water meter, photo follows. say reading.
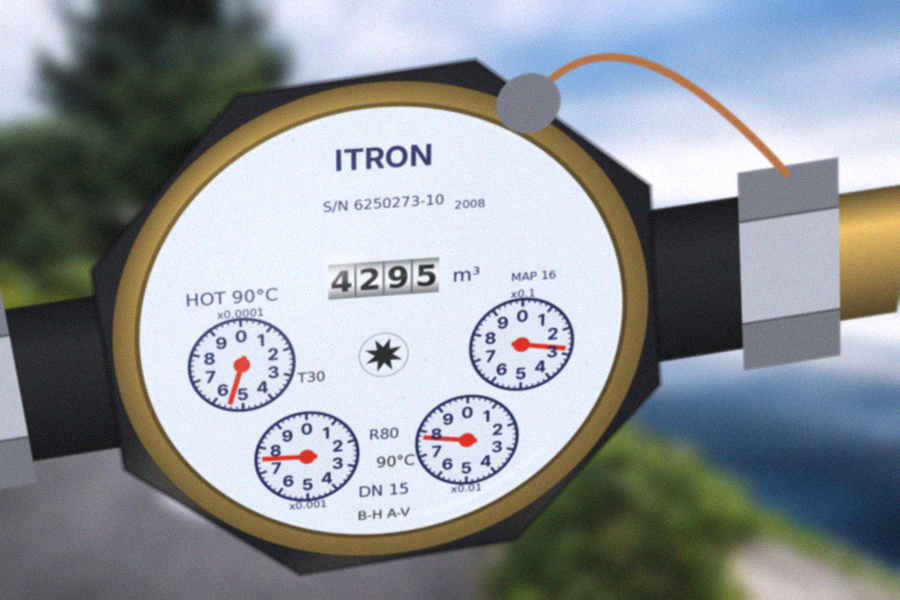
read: 4295.2775 m³
